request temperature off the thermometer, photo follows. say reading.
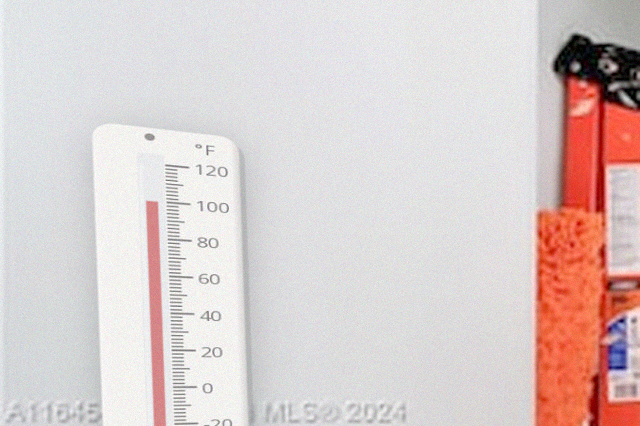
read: 100 °F
